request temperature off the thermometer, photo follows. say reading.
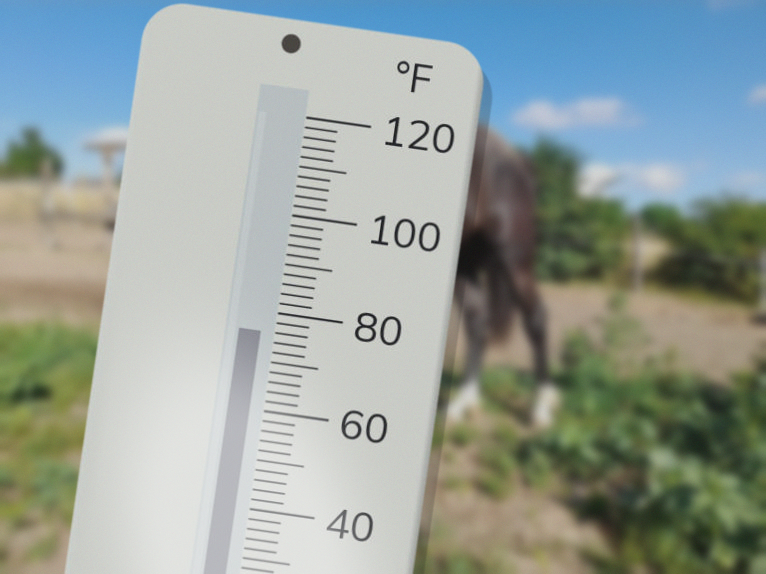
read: 76 °F
